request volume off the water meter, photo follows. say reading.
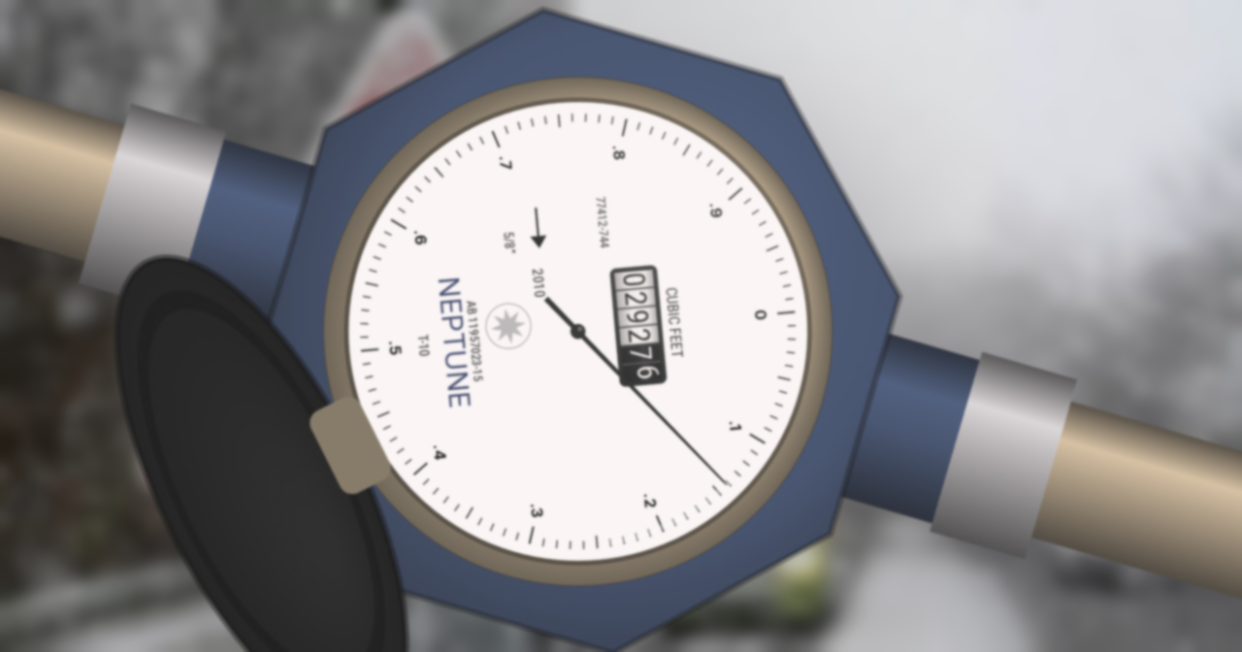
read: 29276.14 ft³
